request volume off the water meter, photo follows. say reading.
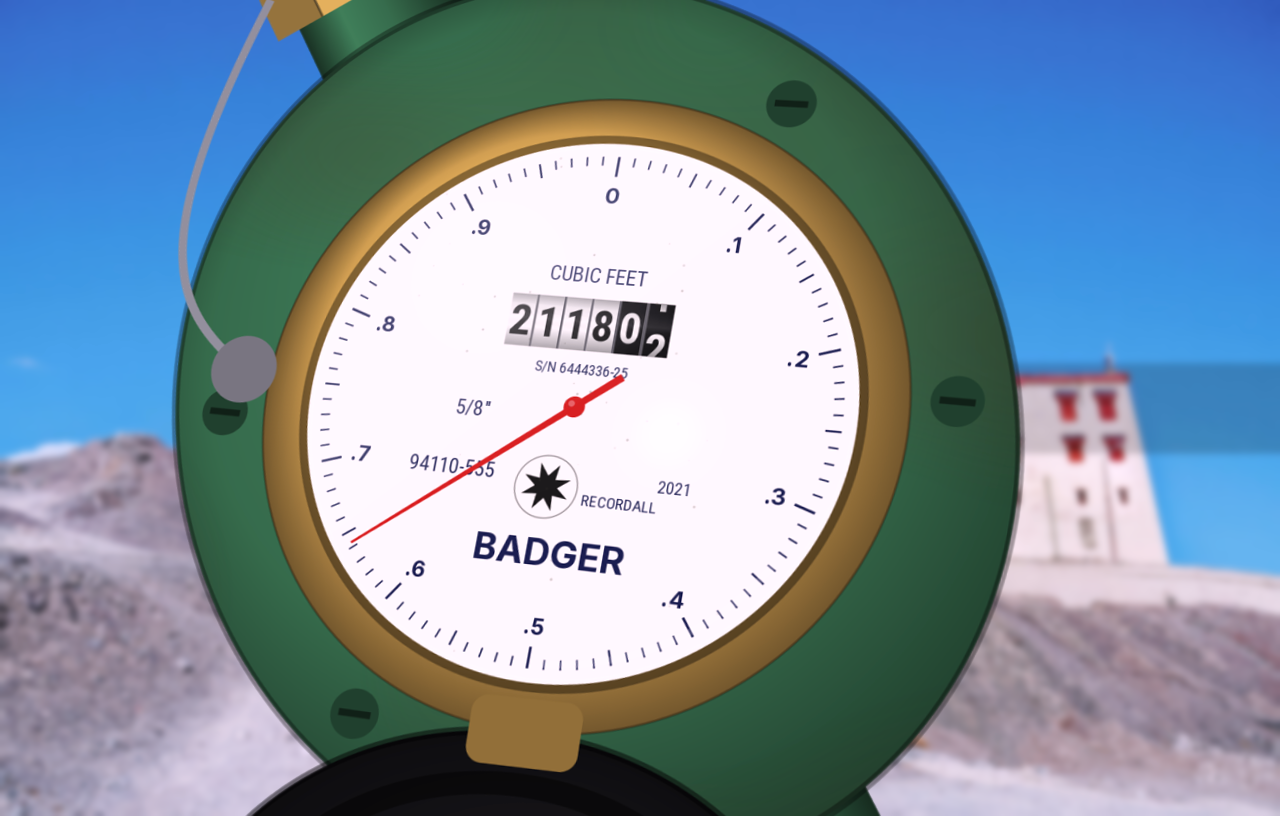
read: 211801.64 ft³
